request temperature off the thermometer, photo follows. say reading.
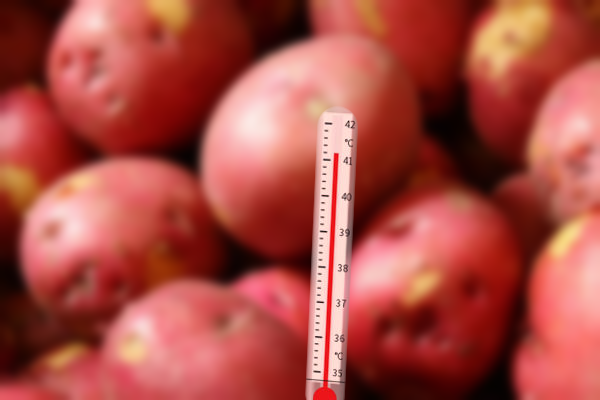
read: 41.2 °C
